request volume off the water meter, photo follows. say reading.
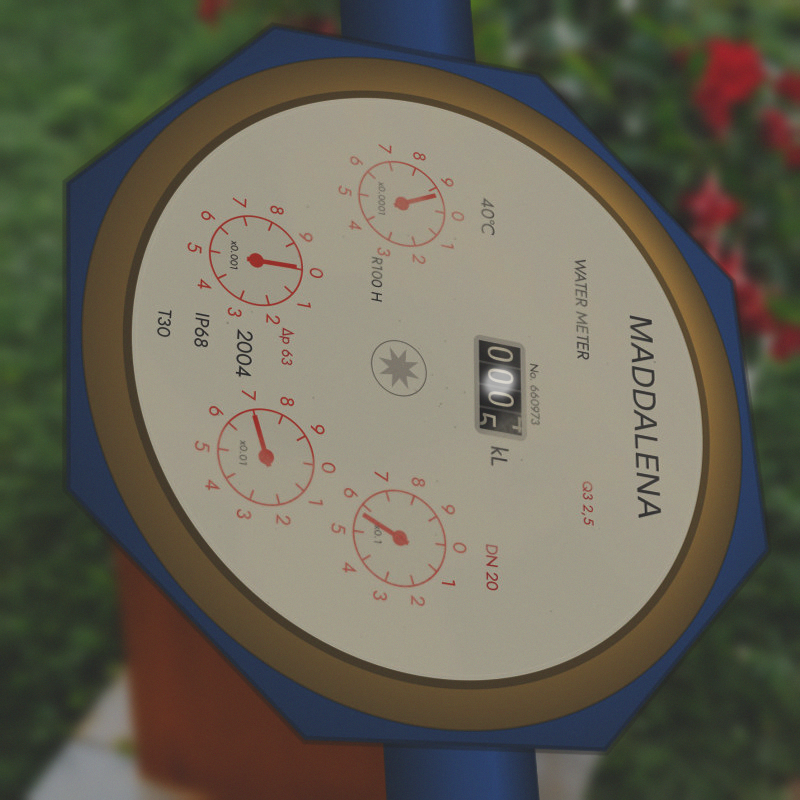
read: 4.5699 kL
